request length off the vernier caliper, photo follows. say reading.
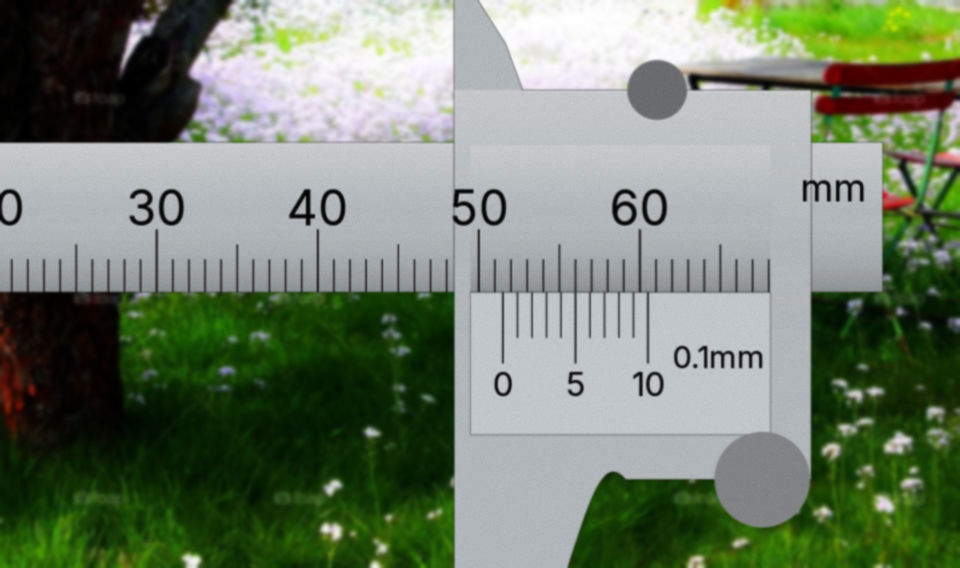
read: 51.5 mm
